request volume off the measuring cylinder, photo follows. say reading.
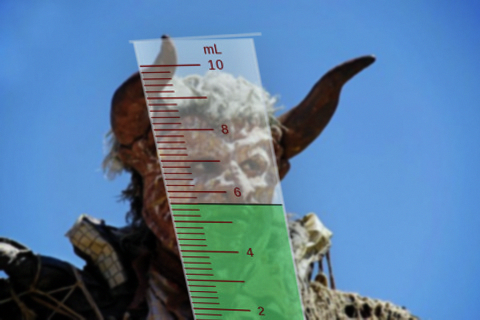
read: 5.6 mL
